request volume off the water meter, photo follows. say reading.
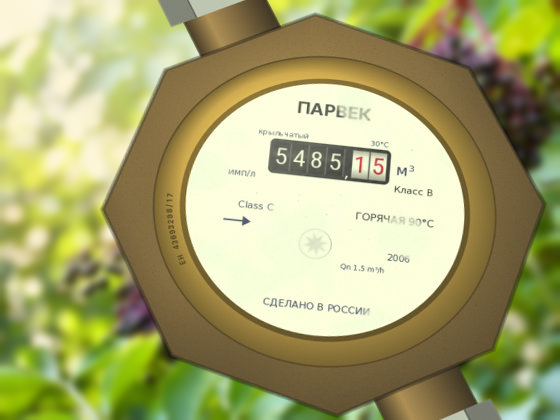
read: 5485.15 m³
